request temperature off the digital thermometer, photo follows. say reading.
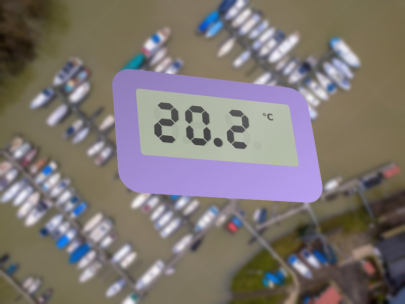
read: 20.2 °C
